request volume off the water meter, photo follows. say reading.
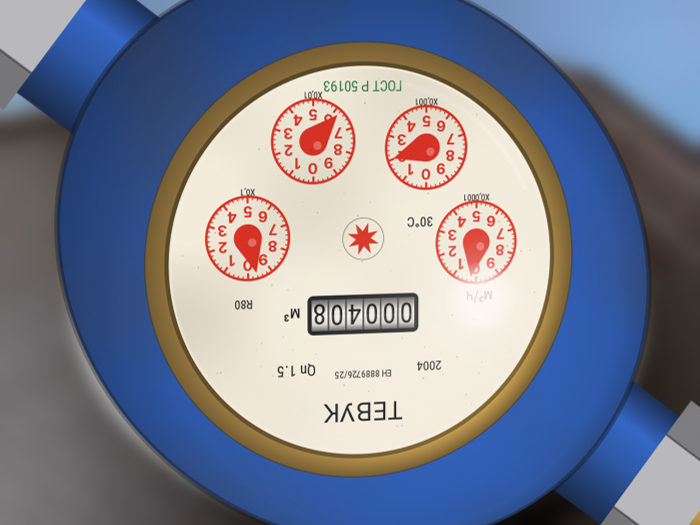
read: 407.9620 m³
